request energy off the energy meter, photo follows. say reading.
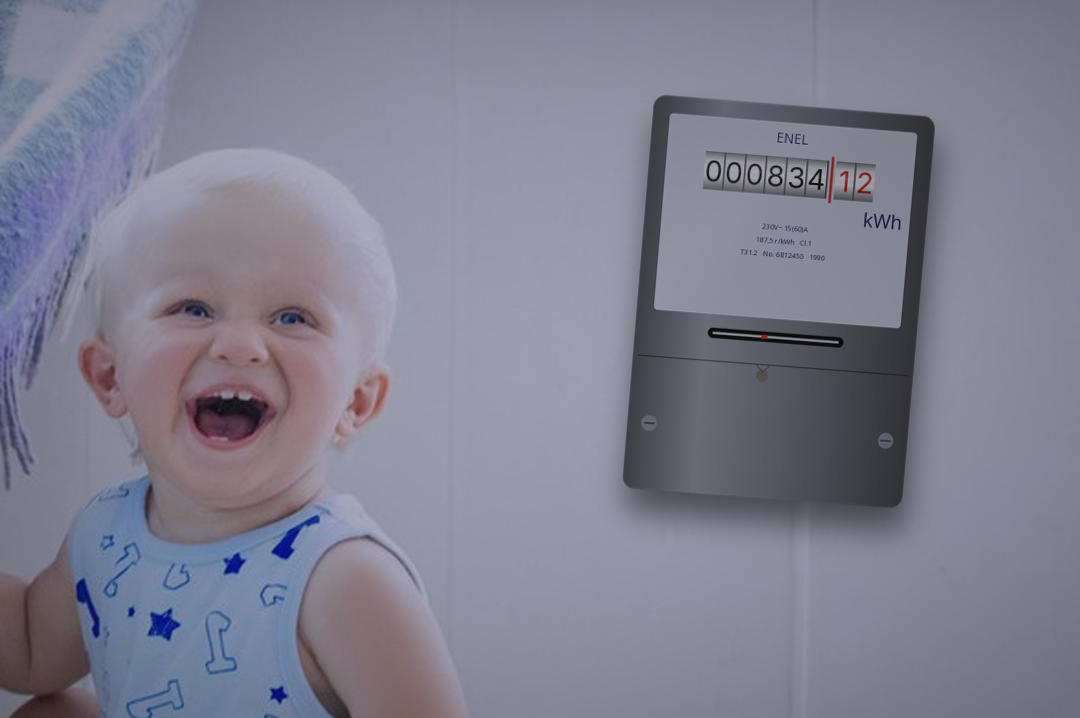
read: 834.12 kWh
